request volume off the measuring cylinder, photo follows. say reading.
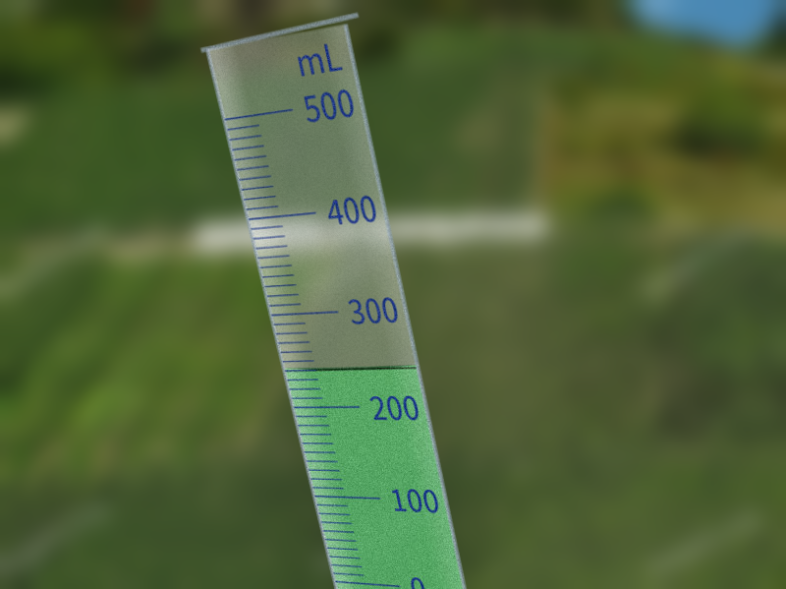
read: 240 mL
